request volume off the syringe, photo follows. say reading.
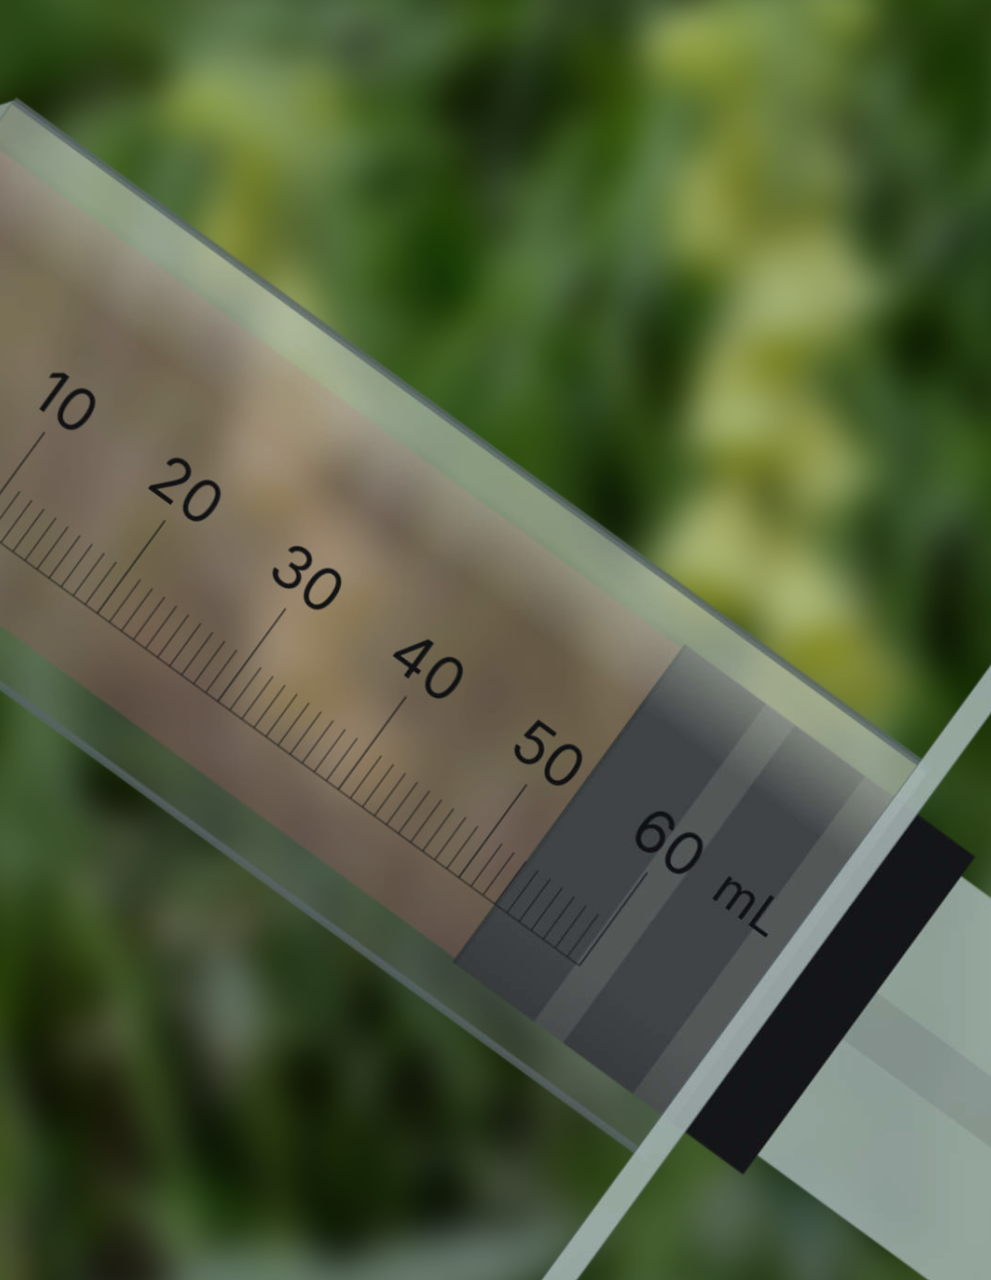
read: 53 mL
